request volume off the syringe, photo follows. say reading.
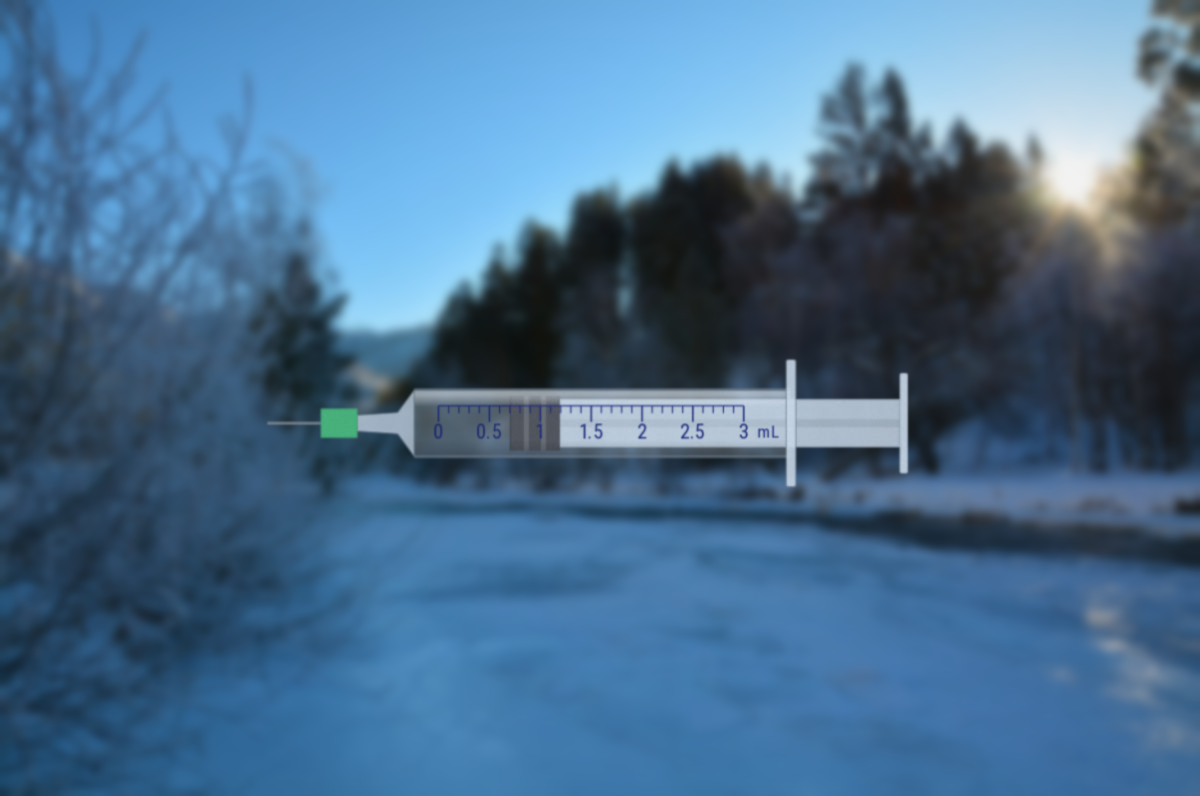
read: 0.7 mL
